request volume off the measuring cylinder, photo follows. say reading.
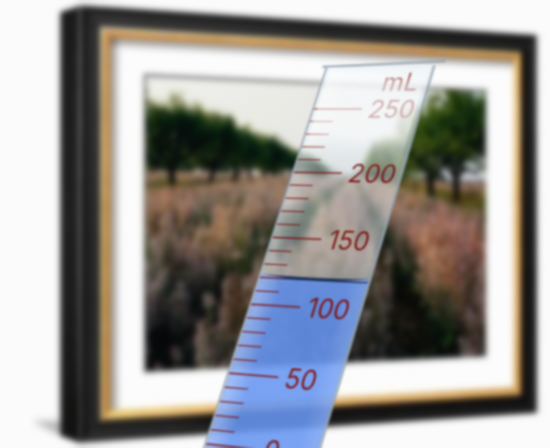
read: 120 mL
